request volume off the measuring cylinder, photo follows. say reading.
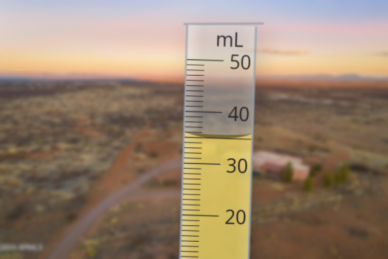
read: 35 mL
